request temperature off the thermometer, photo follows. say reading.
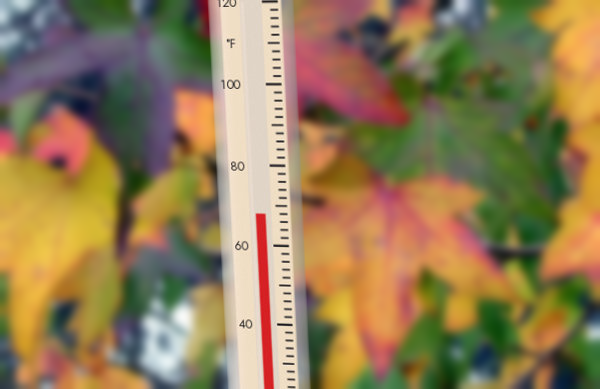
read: 68 °F
